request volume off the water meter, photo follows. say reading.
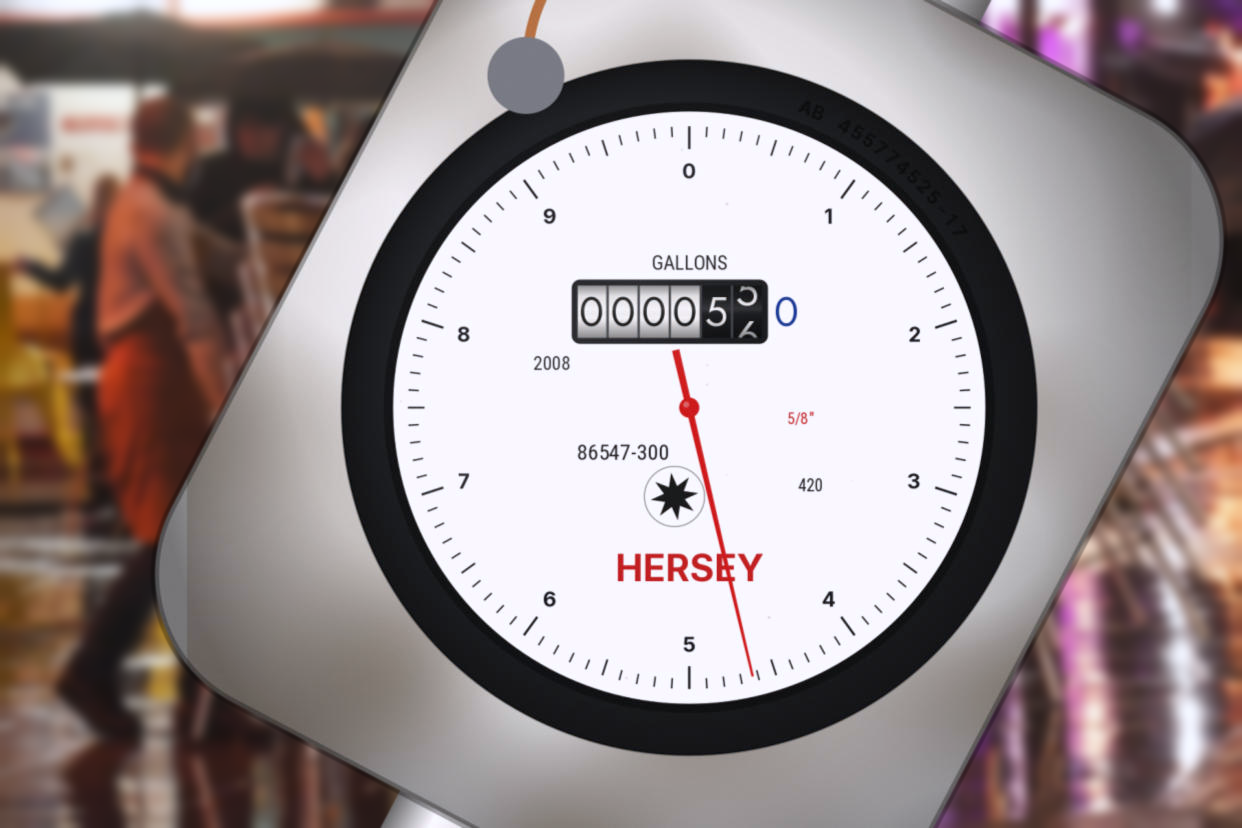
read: 554.6 gal
